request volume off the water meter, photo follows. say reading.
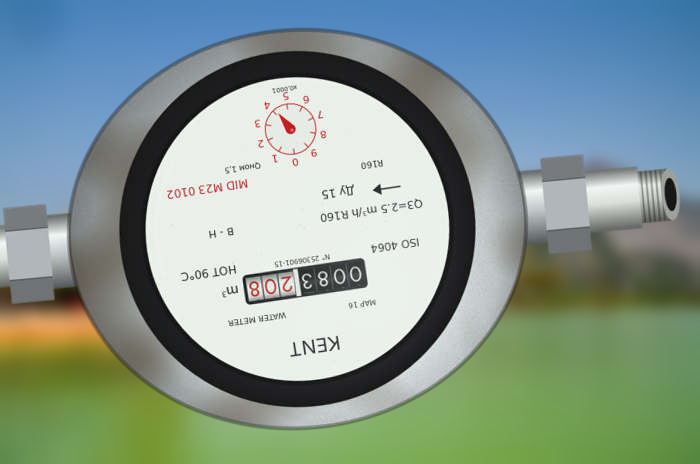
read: 83.2084 m³
